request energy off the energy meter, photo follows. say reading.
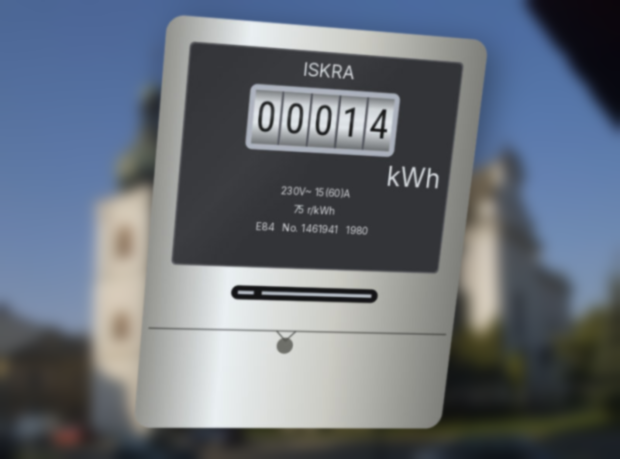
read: 14 kWh
